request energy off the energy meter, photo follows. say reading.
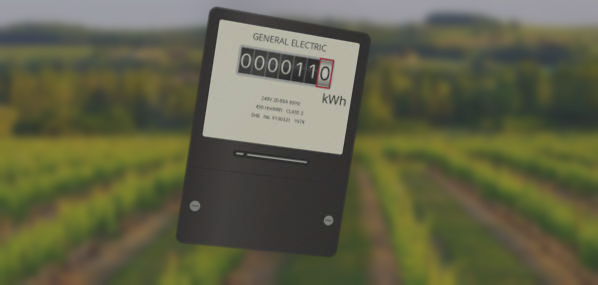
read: 11.0 kWh
